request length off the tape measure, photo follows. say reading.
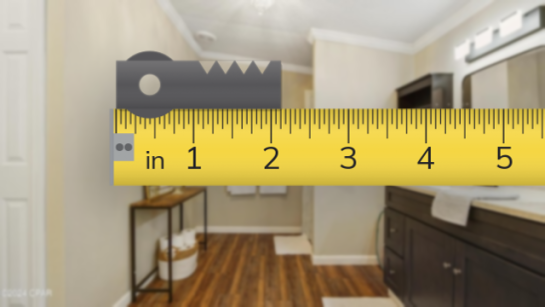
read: 2.125 in
